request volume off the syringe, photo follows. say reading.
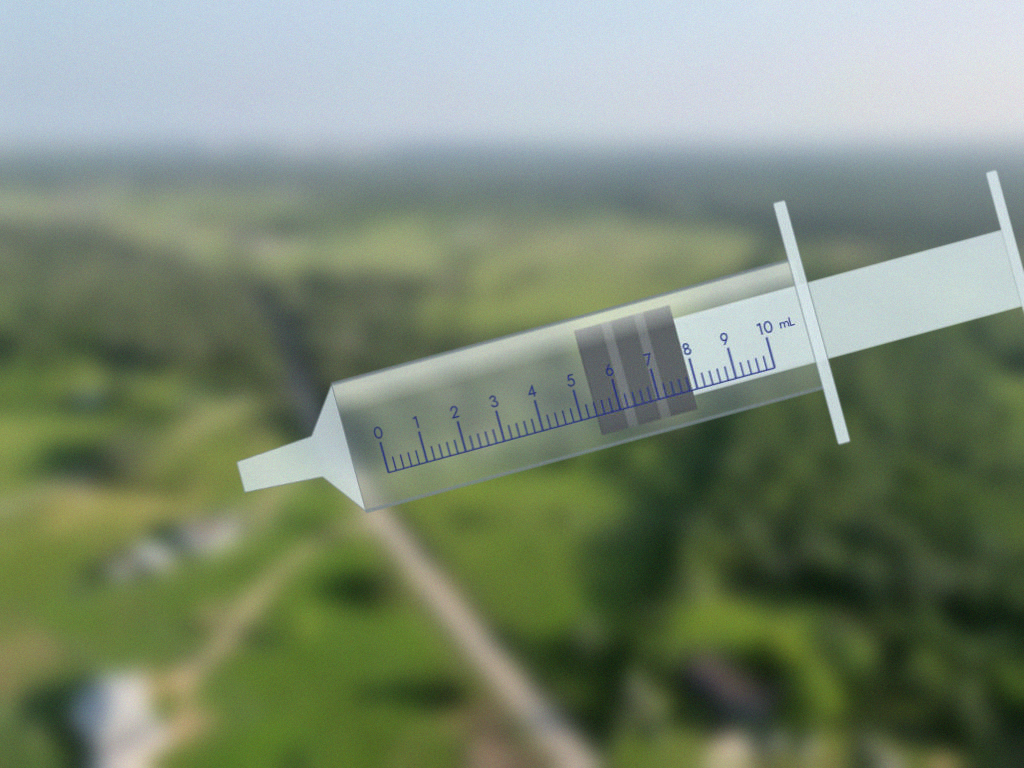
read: 5.4 mL
